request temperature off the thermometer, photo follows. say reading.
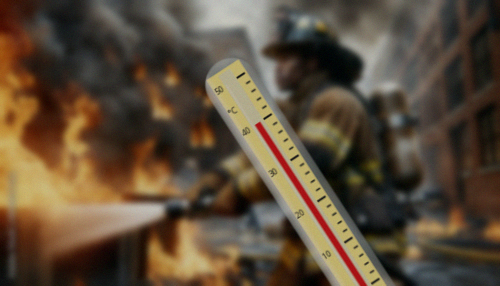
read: 40 °C
